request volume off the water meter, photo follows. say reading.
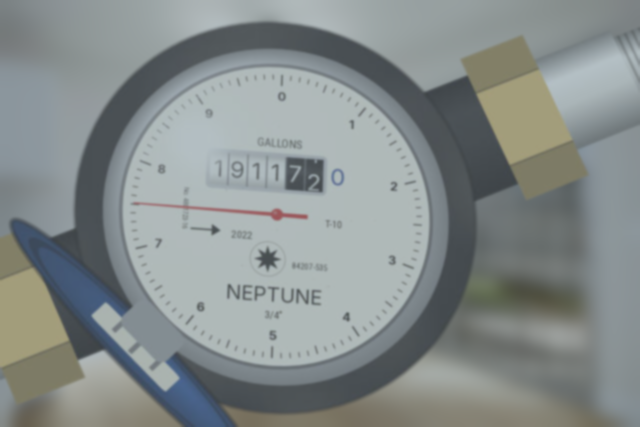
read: 1911717.5 gal
